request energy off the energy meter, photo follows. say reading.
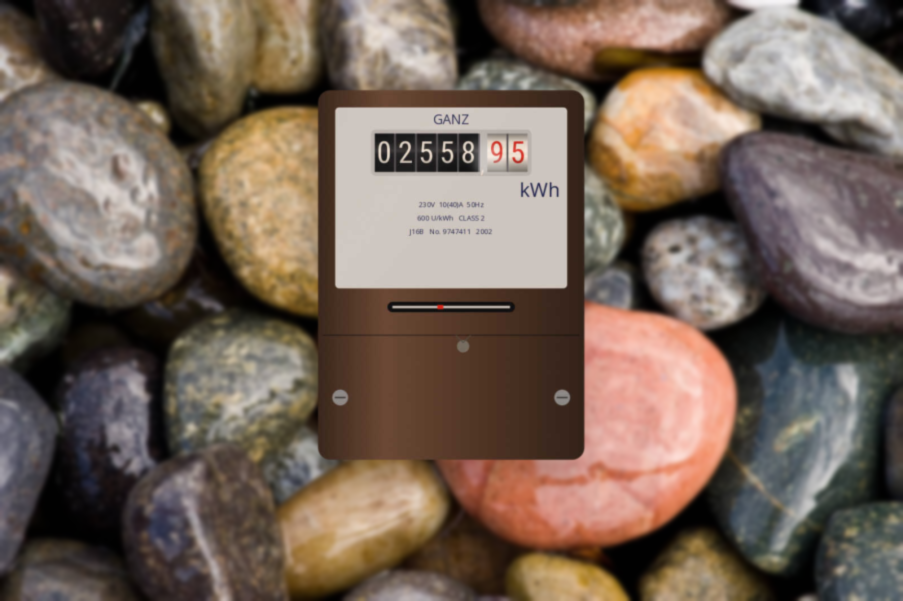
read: 2558.95 kWh
